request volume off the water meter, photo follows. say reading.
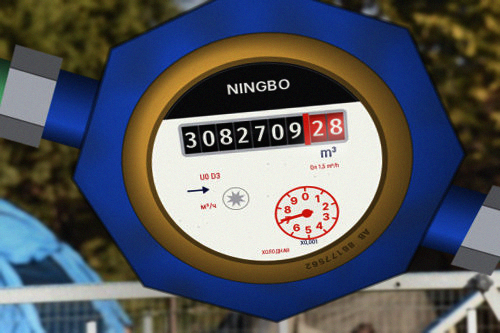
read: 3082709.287 m³
